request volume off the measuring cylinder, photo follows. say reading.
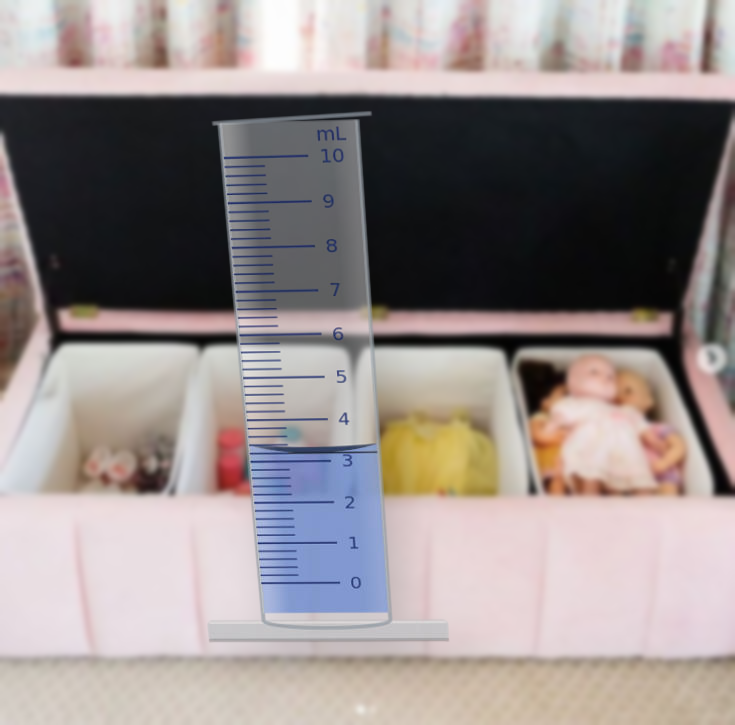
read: 3.2 mL
